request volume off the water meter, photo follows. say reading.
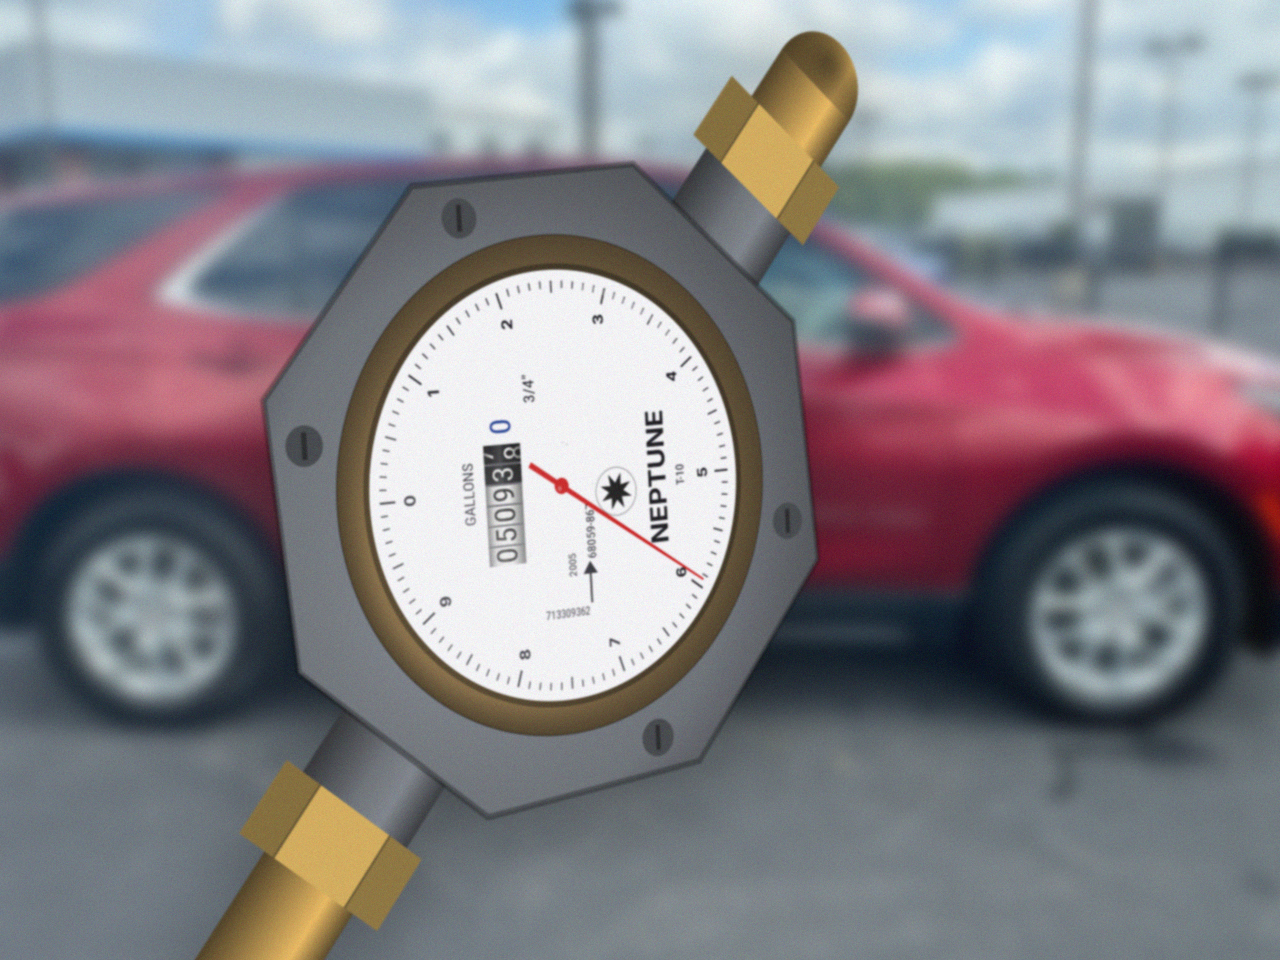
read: 509375.9 gal
